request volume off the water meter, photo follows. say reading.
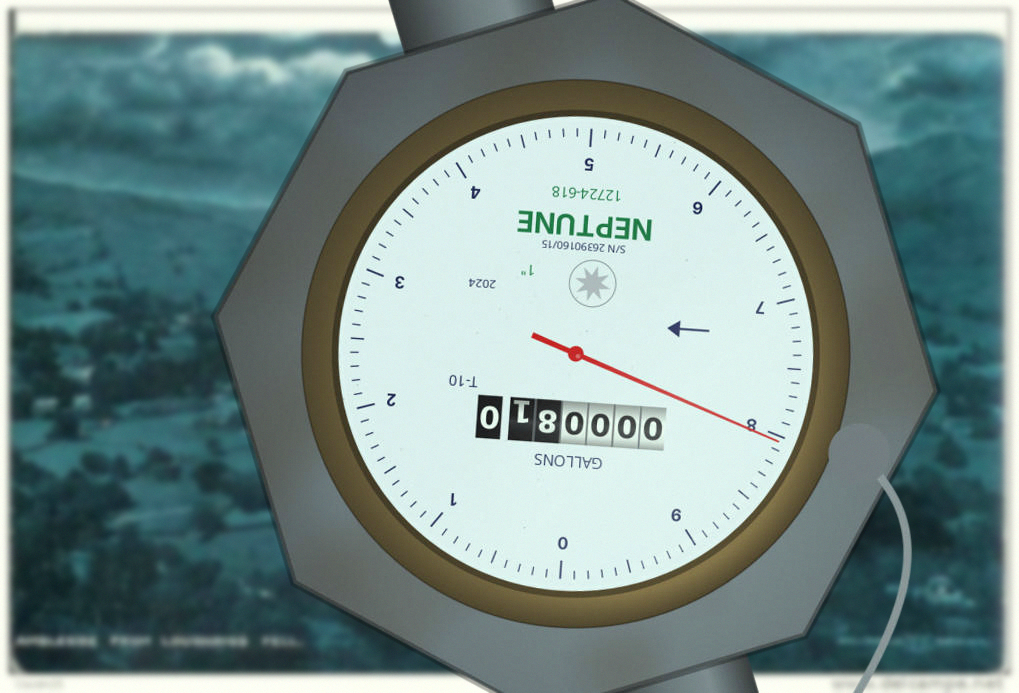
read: 808.0 gal
